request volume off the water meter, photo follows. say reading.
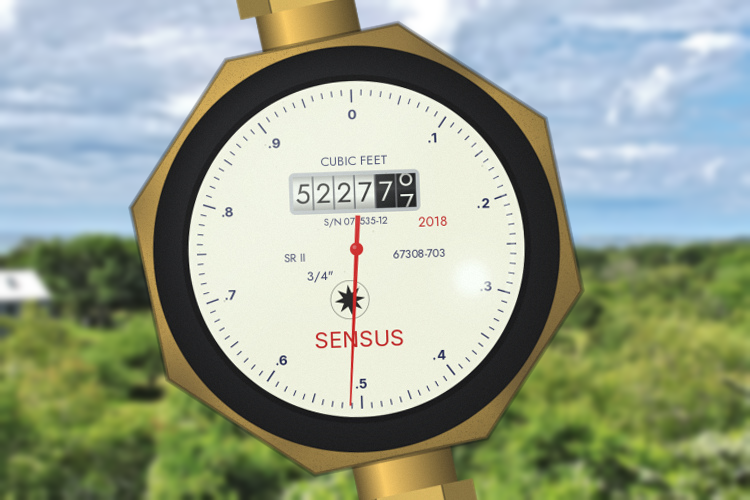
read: 522776.51 ft³
